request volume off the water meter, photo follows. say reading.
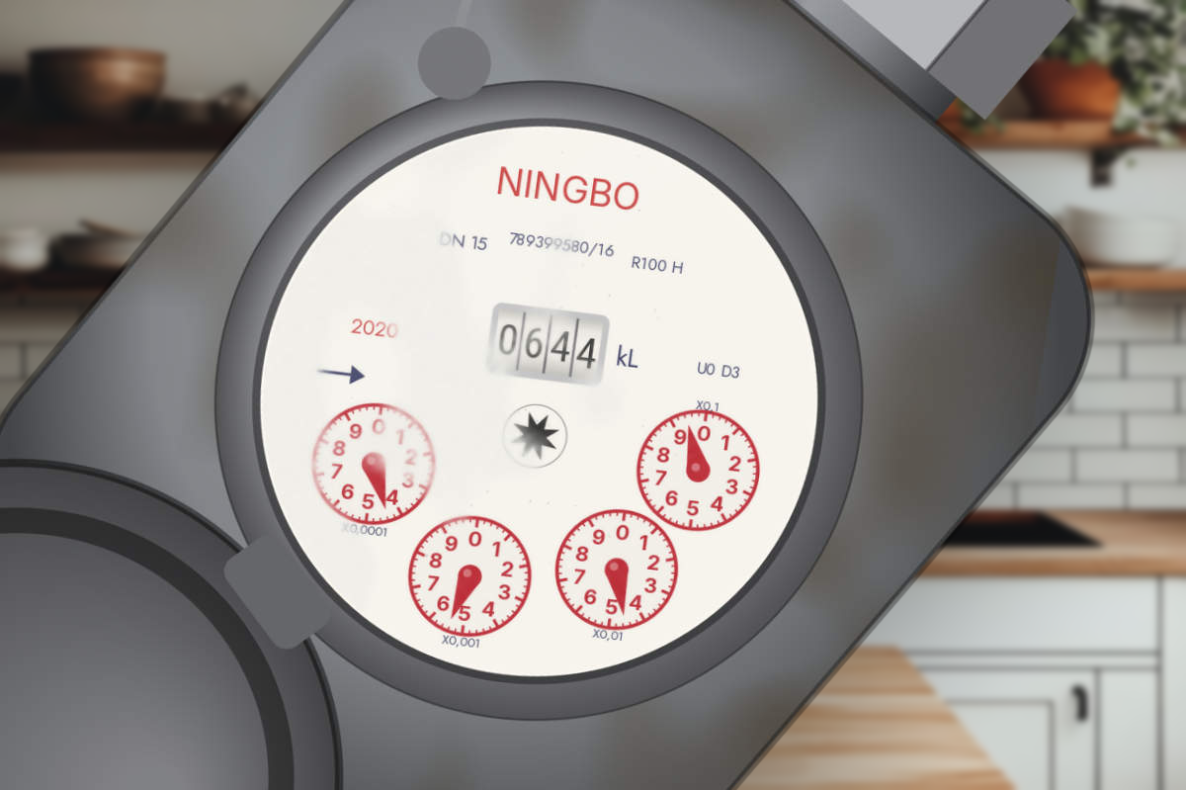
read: 643.9454 kL
